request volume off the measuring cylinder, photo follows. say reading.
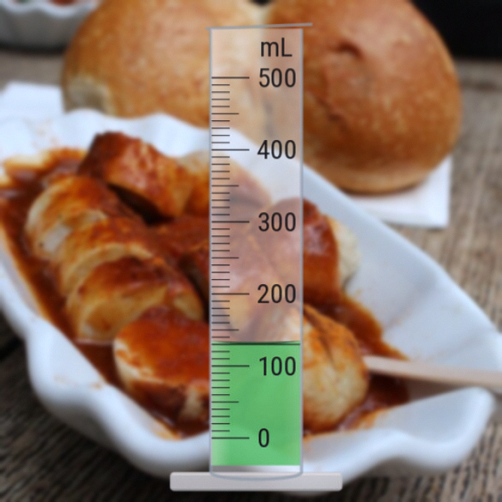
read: 130 mL
